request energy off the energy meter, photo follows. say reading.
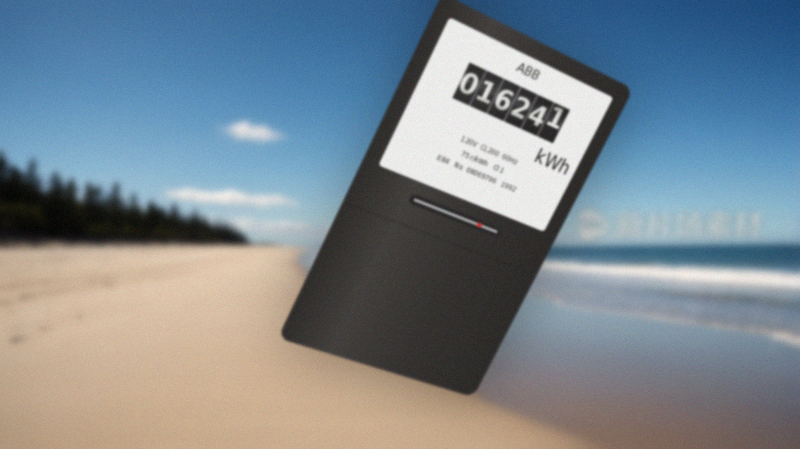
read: 16241 kWh
